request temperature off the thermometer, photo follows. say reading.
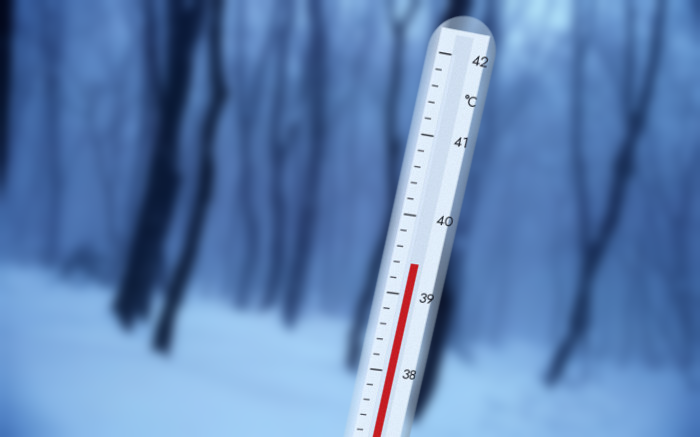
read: 39.4 °C
